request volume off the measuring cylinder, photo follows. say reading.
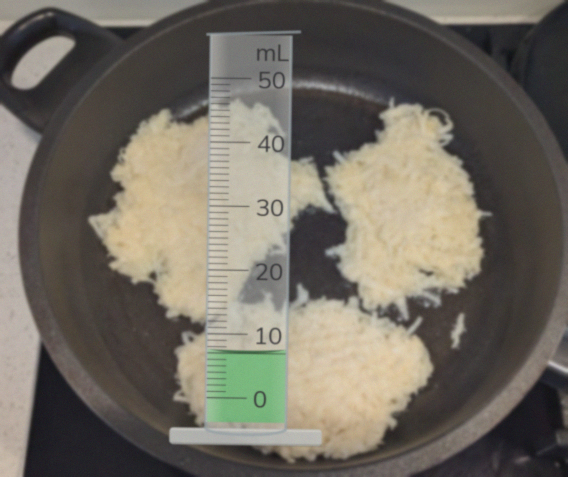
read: 7 mL
